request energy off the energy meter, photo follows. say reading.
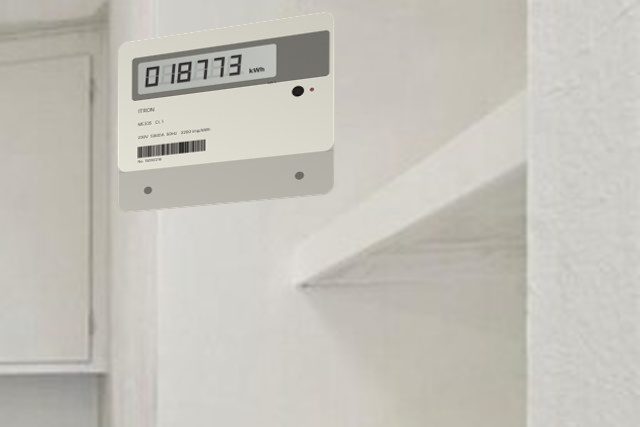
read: 18773 kWh
